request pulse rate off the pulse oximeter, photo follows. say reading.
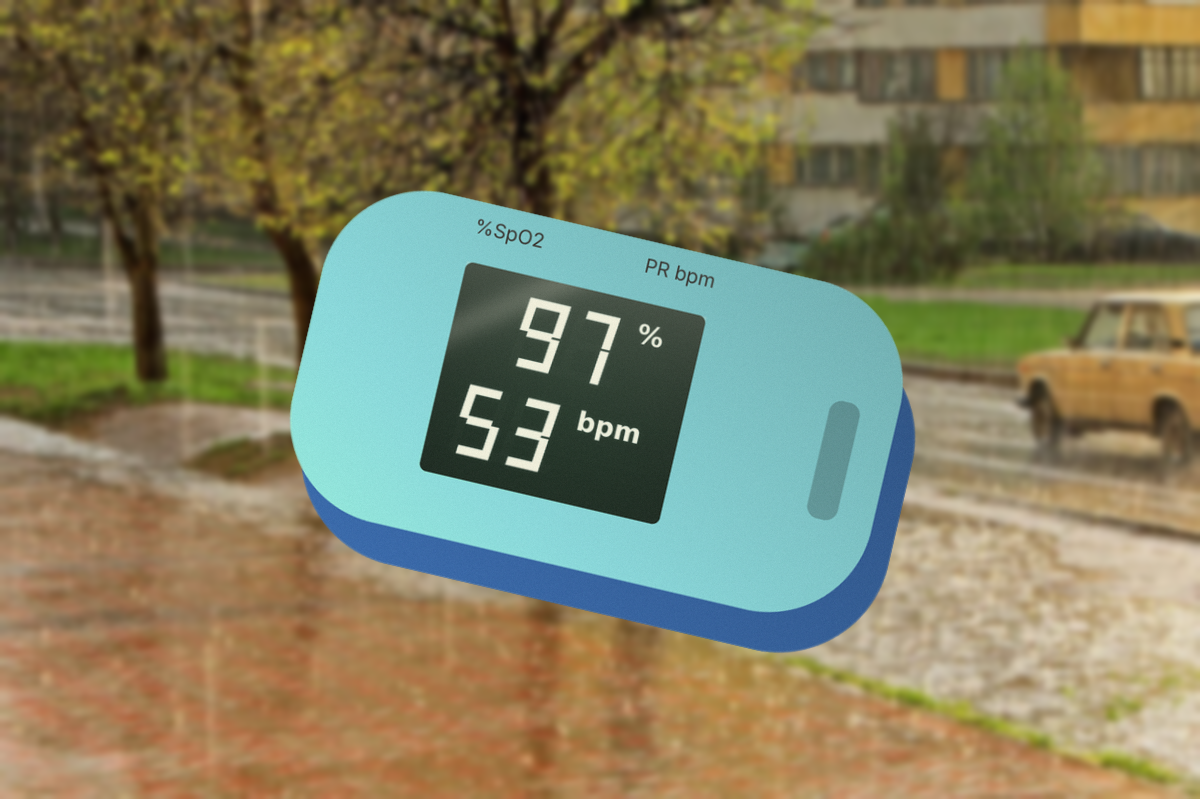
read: 53 bpm
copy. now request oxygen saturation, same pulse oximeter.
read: 97 %
